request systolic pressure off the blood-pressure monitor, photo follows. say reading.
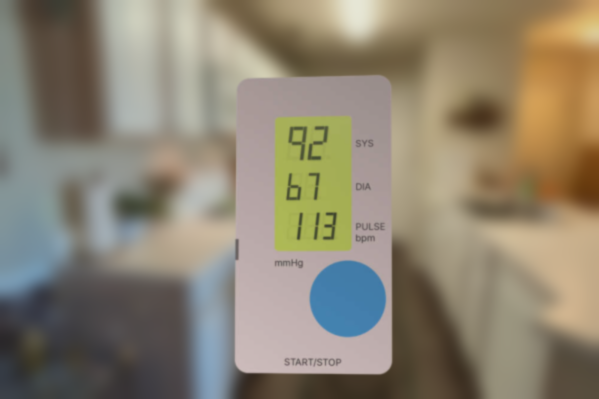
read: 92 mmHg
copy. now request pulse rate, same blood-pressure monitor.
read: 113 bpm
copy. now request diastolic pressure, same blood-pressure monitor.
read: 67 mmHg
